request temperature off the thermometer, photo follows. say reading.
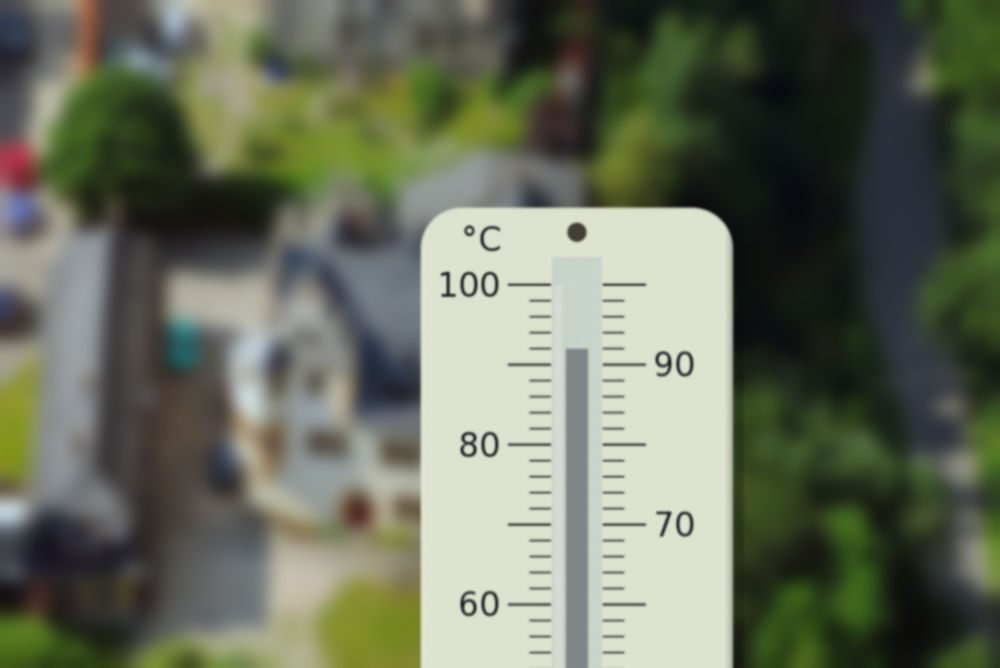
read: 92 °C
